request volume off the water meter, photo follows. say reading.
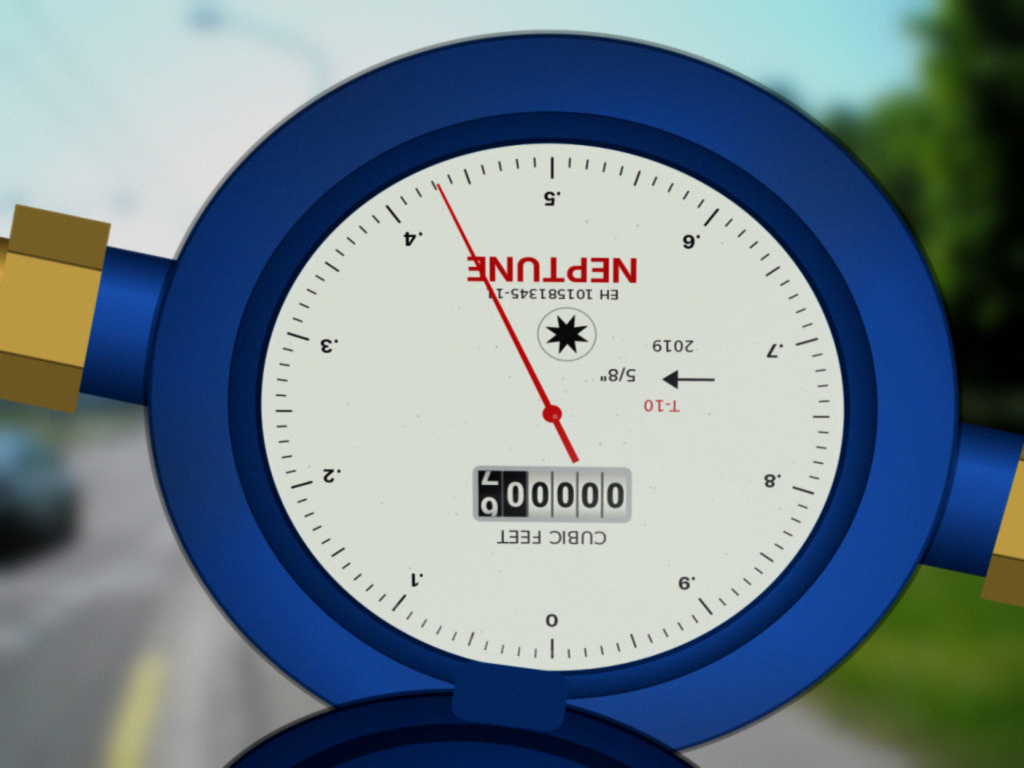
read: 6.43 ft³
